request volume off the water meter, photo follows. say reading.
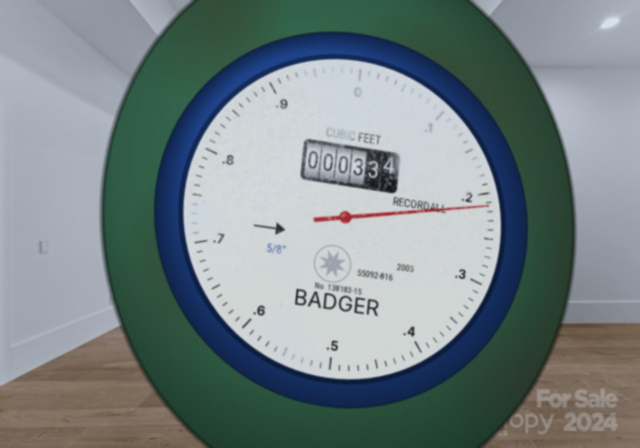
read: 334.21 ft³
